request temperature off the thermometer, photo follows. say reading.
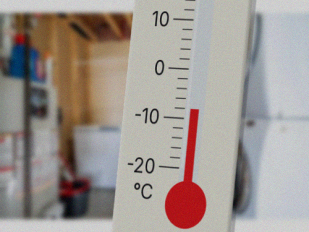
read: -8 °C
